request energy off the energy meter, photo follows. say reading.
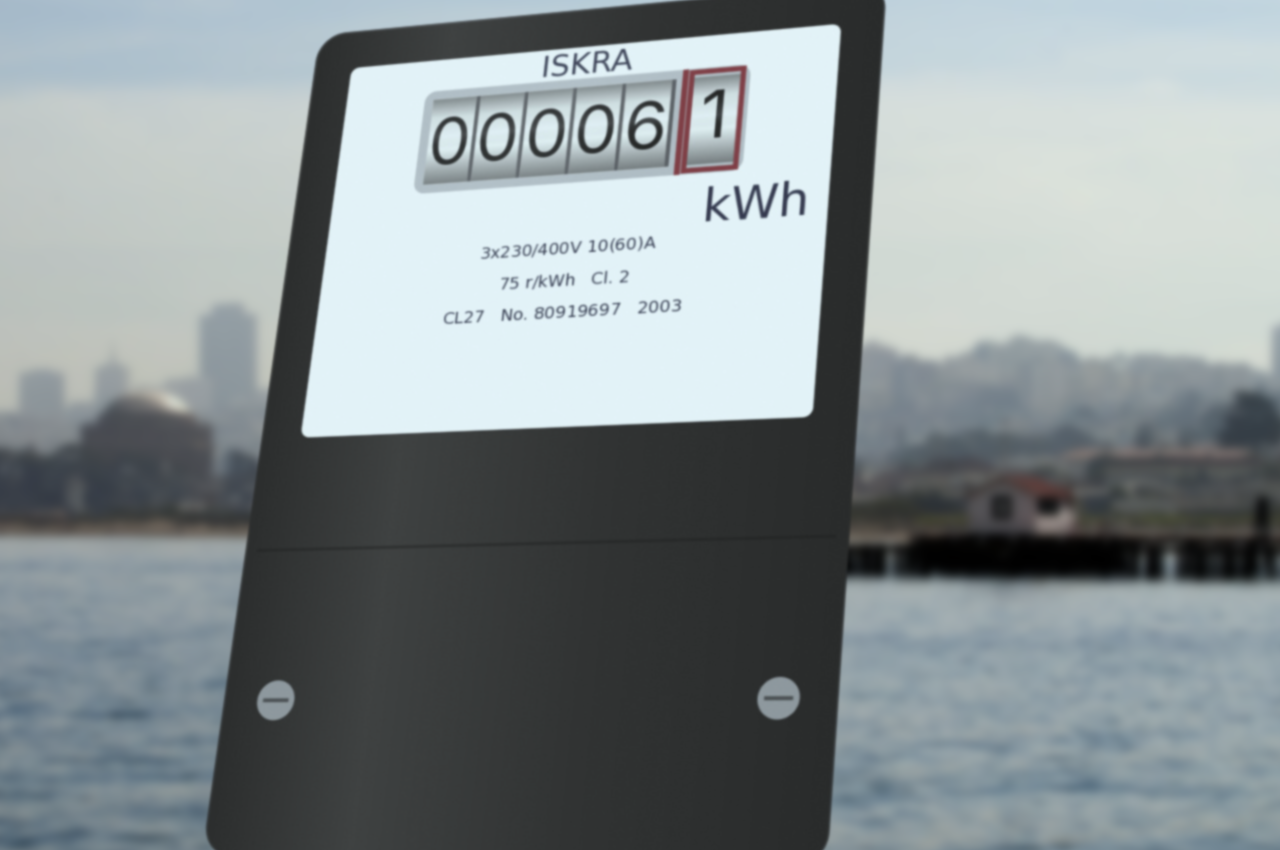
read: 6.1 kWh
